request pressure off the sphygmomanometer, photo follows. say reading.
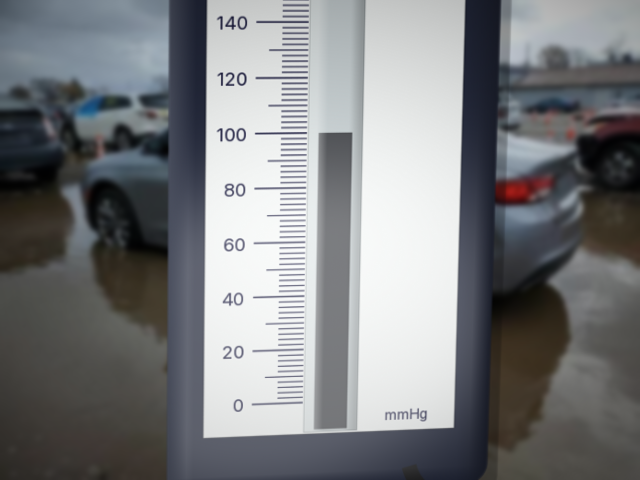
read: 100 mmHg
